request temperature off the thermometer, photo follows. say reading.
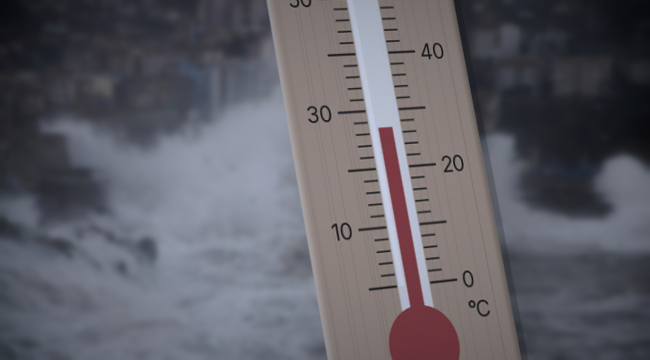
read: 27 °C
